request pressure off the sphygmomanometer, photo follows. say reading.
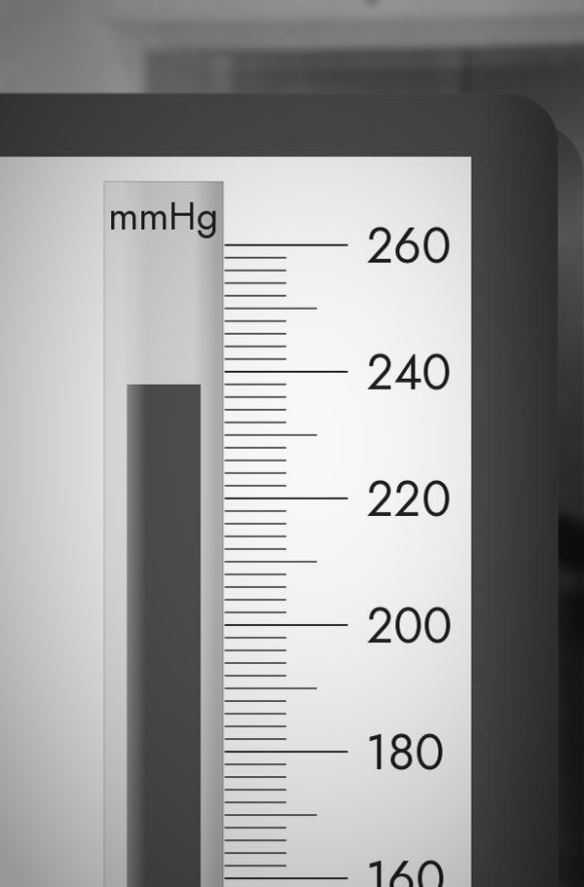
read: 238 mmHg
